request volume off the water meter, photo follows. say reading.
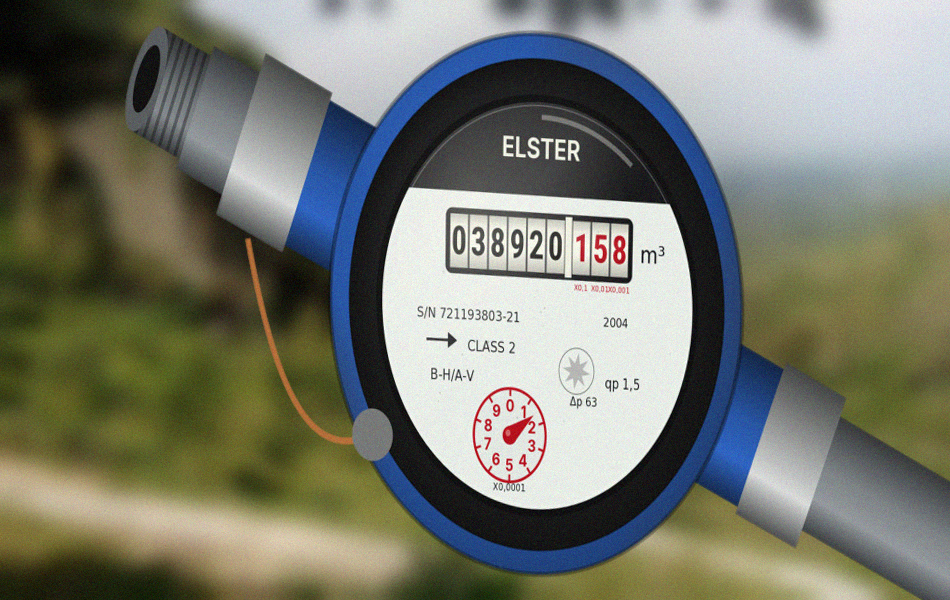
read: 38920.1581 m³
